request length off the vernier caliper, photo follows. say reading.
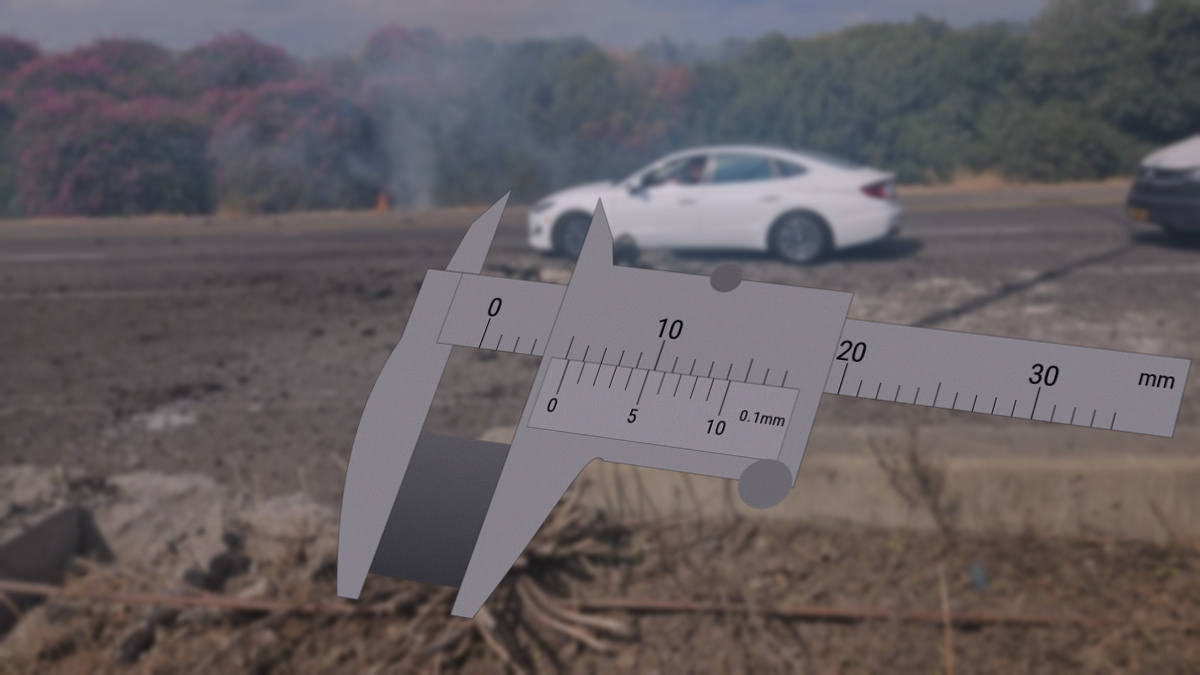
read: 5.2 mm
